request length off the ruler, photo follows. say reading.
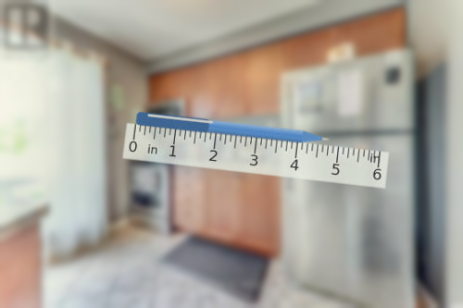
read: 4.75 in
